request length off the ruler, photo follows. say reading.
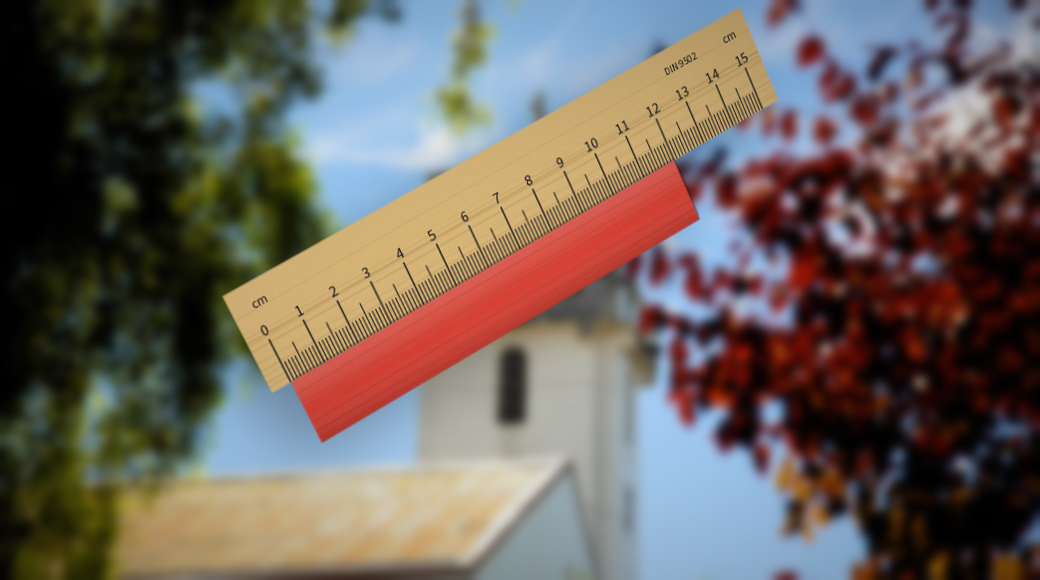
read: 12 cm
